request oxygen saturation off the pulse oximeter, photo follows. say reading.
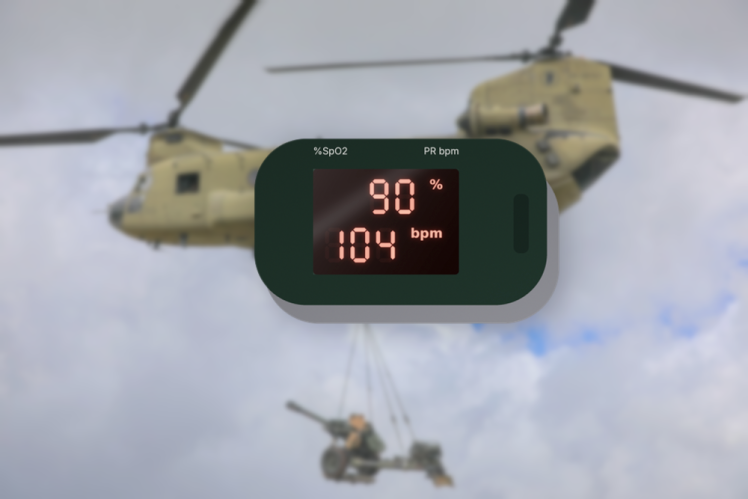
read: 90 %
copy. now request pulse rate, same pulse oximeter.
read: 104 bpm
